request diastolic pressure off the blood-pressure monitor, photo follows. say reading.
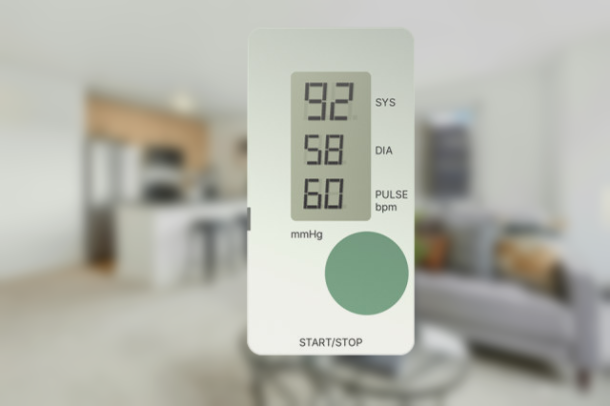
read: 58 mmHg
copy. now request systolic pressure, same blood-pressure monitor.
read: 92 mmHg
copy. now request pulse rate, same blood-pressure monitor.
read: 60 bpm
